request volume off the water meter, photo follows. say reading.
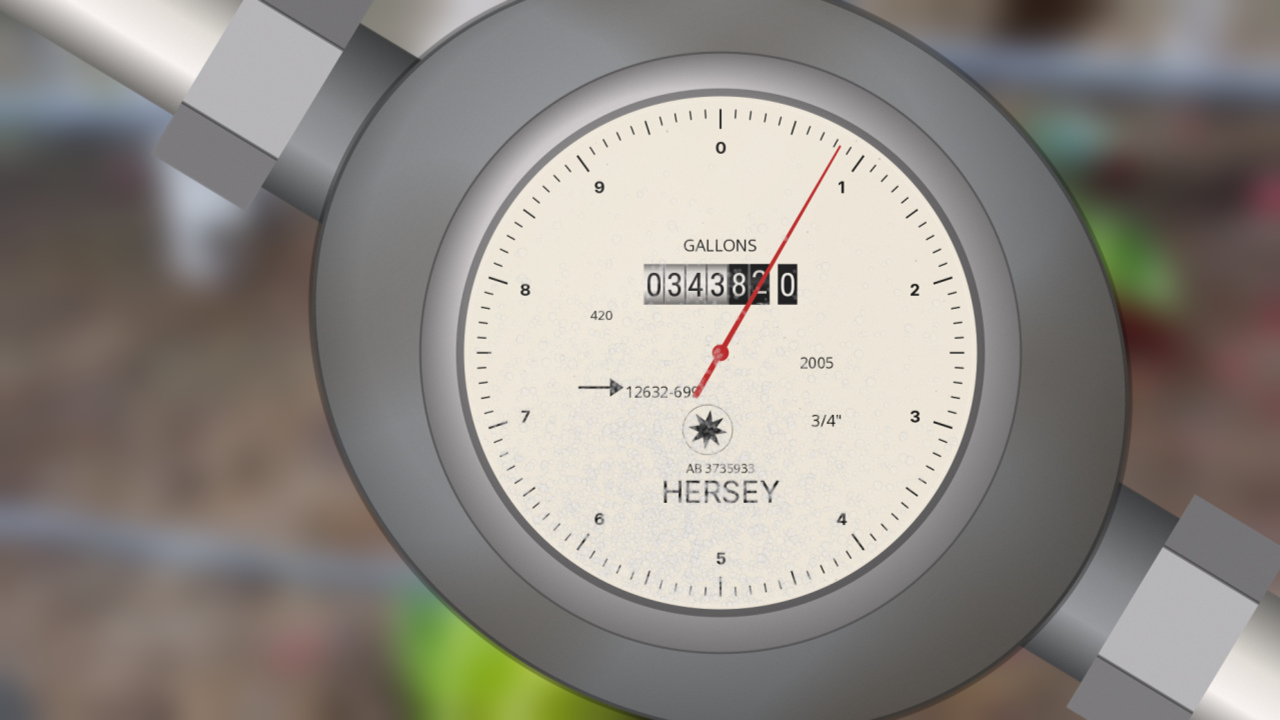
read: 343820.8 gal
